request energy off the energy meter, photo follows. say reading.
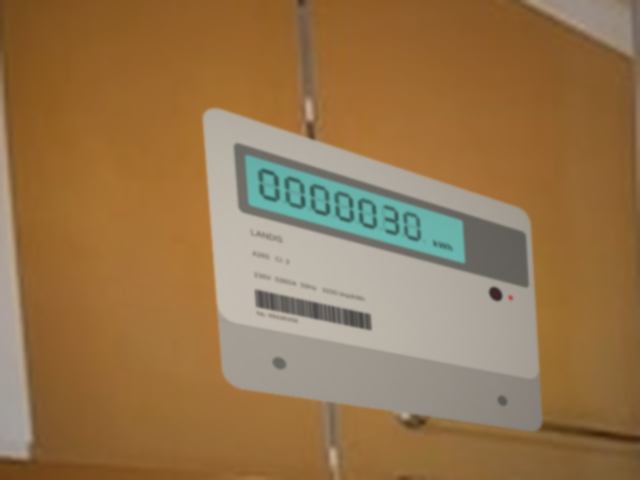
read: 30 kWh
